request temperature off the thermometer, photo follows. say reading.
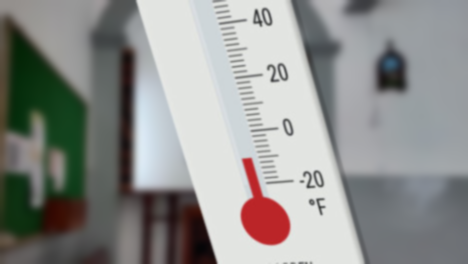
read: -10 °F
